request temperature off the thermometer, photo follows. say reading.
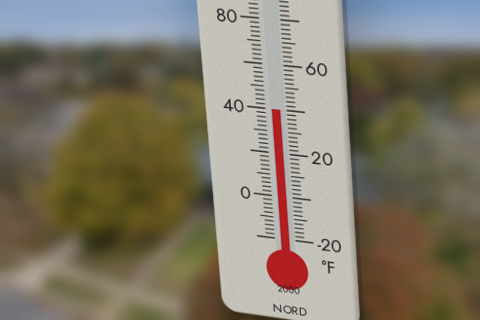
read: 40 °F
